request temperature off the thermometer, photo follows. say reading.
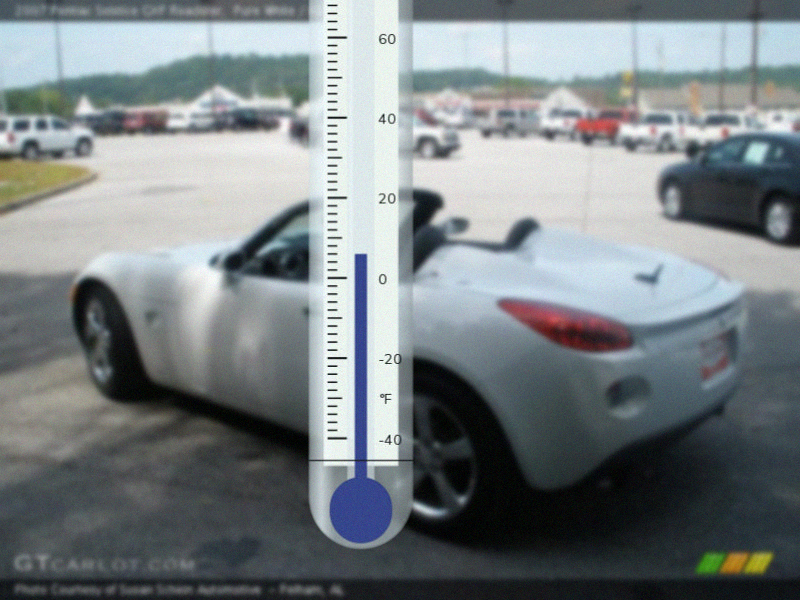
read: 6 °F
